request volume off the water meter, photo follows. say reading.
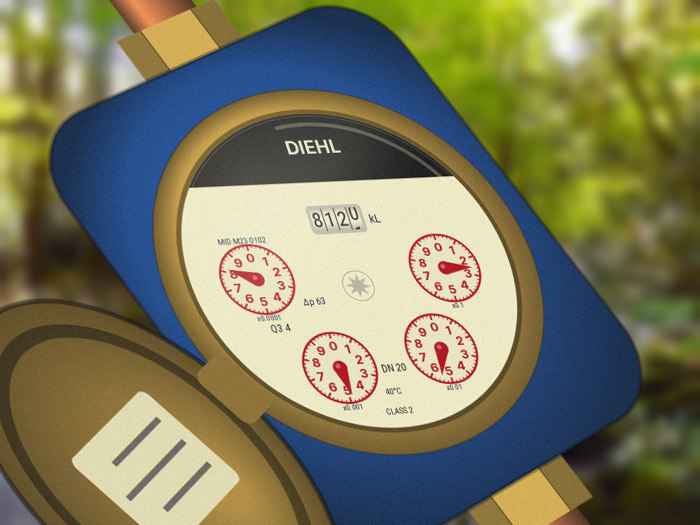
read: 8120.2548 kL
